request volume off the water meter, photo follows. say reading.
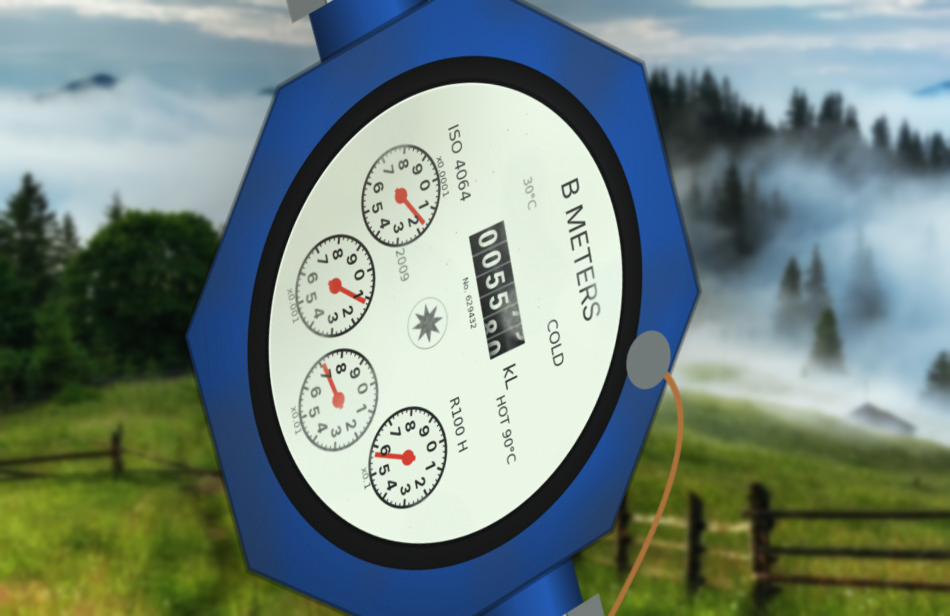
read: 5579.5711 kL
